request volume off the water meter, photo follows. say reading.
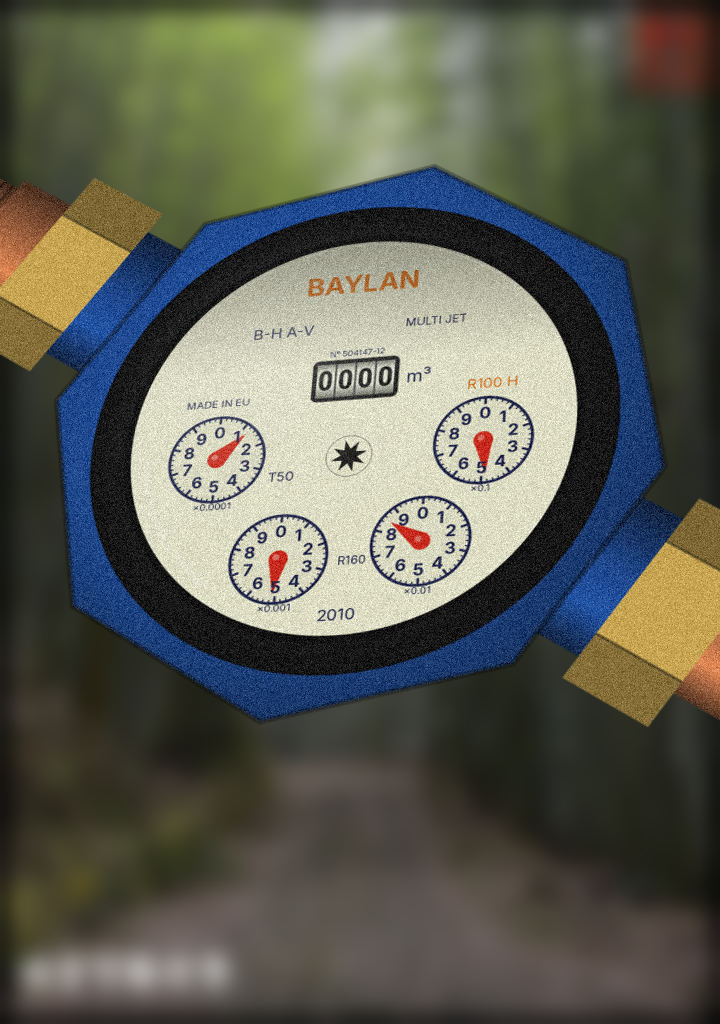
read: 0.4851 m³
